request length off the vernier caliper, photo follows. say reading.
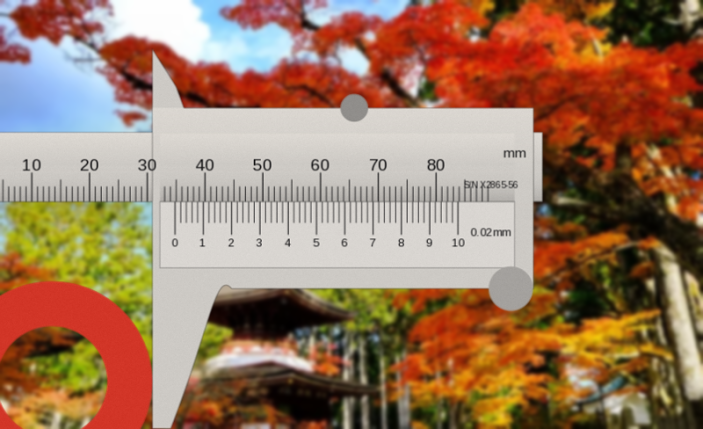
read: 34.8 mm
